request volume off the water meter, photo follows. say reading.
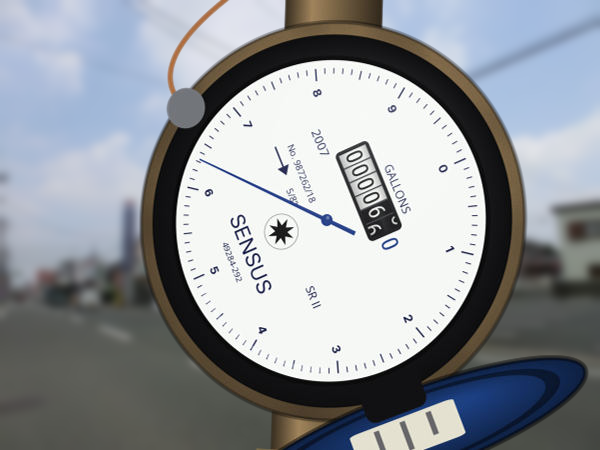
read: 656.3 gal
